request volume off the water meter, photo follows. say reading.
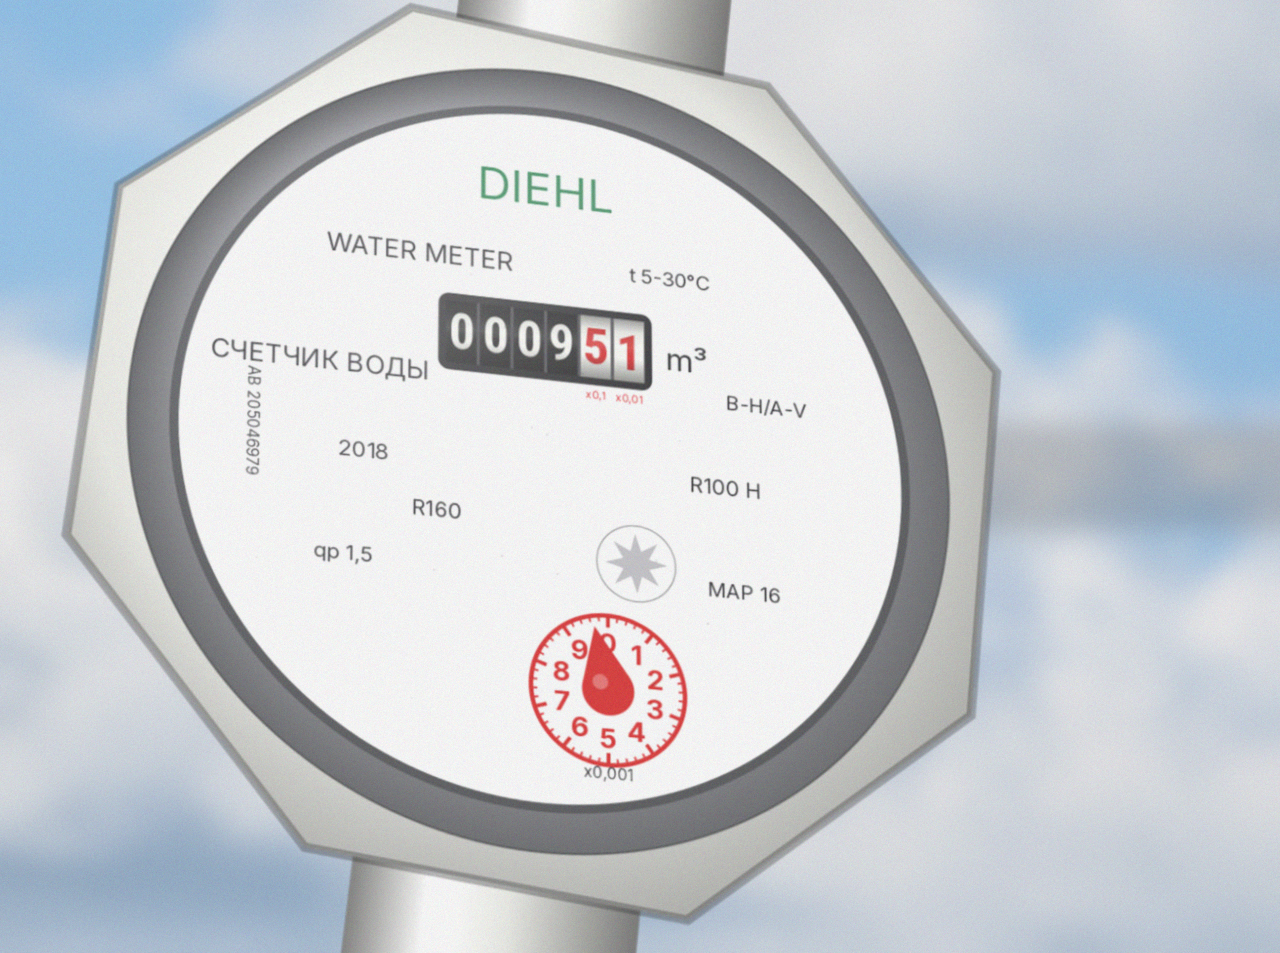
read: 9.509 m³
